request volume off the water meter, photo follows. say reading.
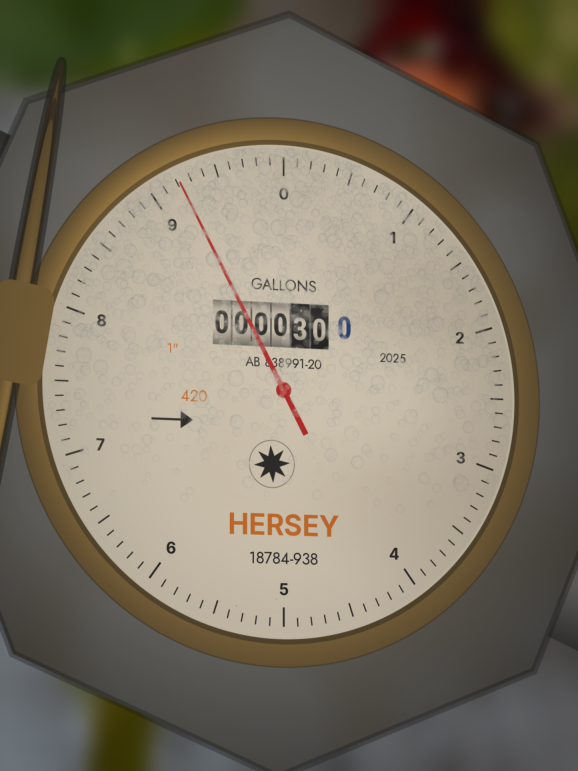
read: 299.2 gal
